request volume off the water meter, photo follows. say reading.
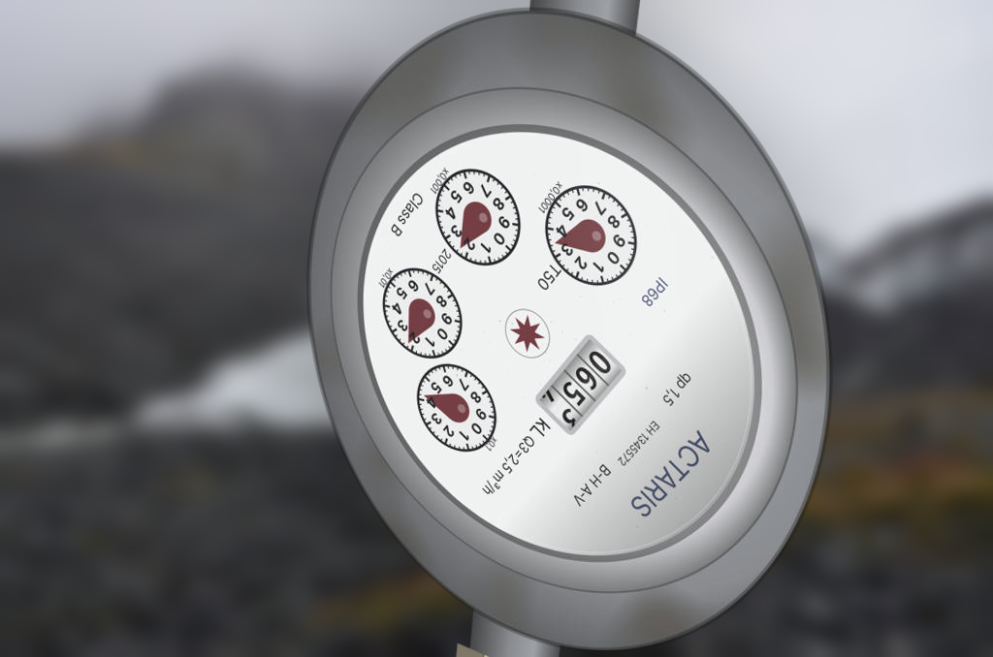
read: 653.4223 kL
